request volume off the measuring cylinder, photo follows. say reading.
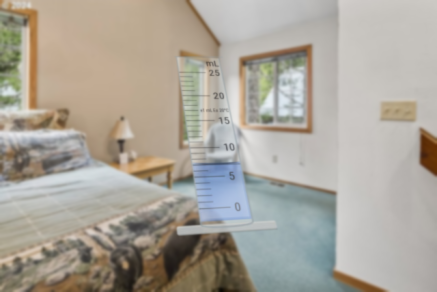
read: 7 mL
